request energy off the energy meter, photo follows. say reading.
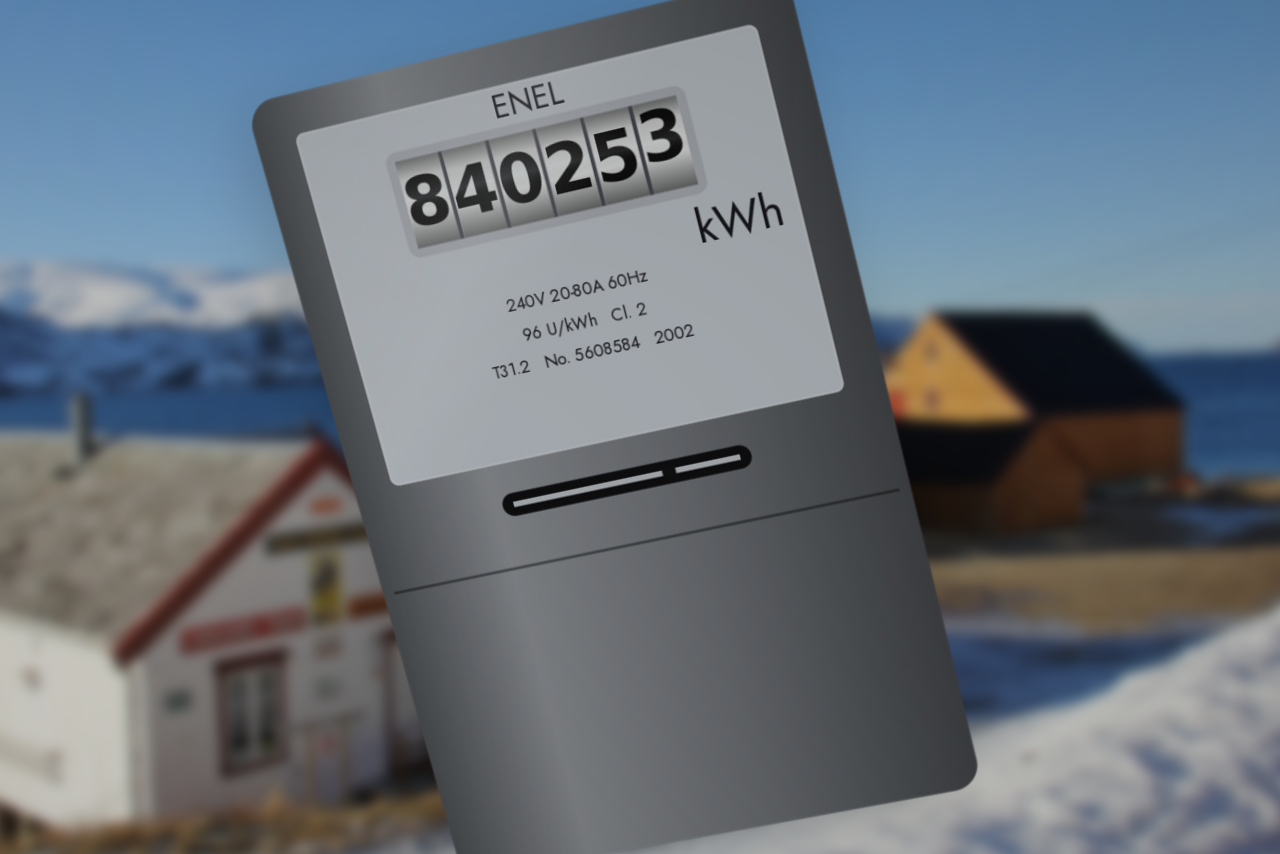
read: 840253 kWh
